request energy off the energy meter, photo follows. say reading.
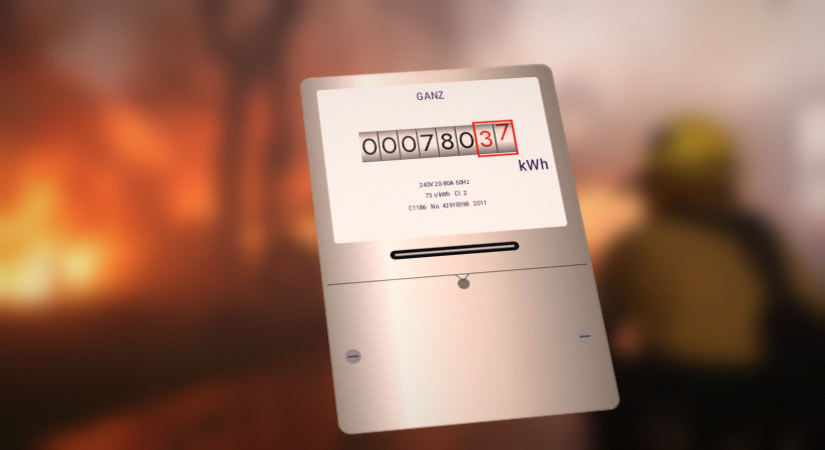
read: 780.37 kWh
